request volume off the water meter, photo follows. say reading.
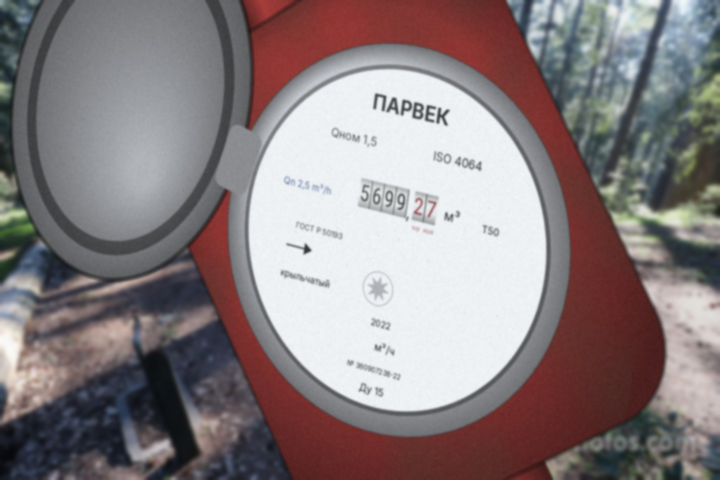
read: 5699.27 m³
